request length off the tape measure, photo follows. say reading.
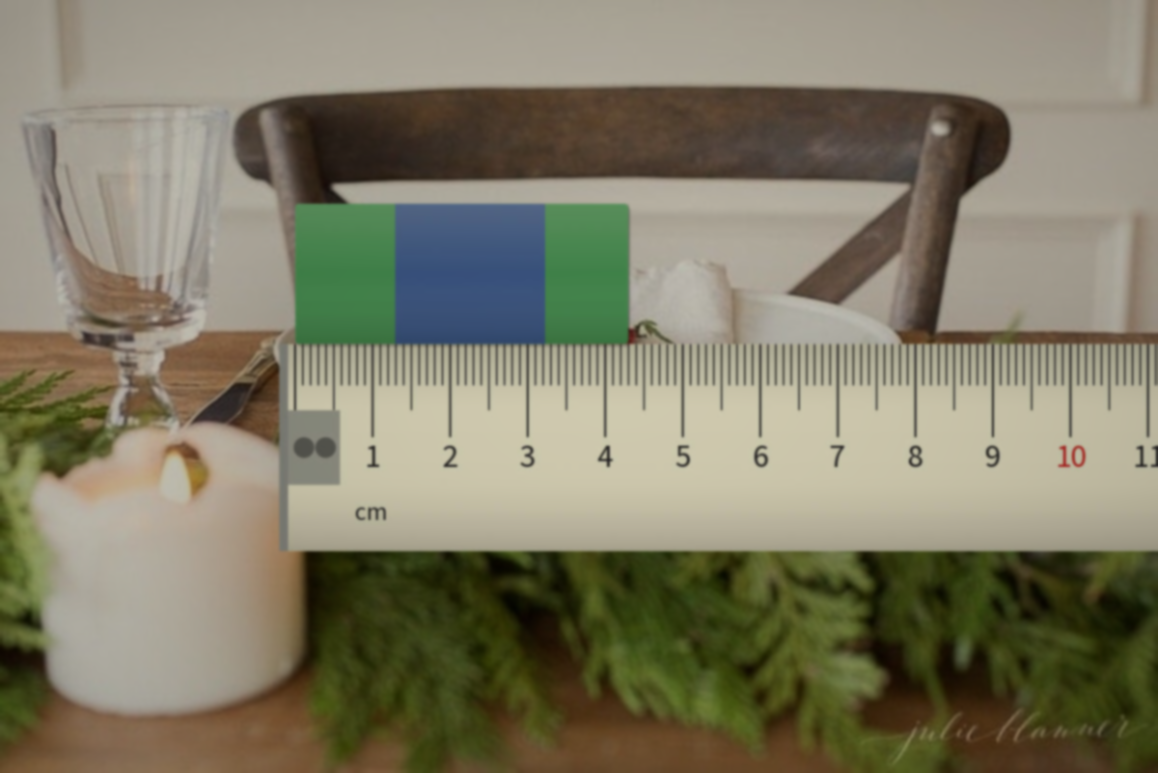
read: 4.3 cm
